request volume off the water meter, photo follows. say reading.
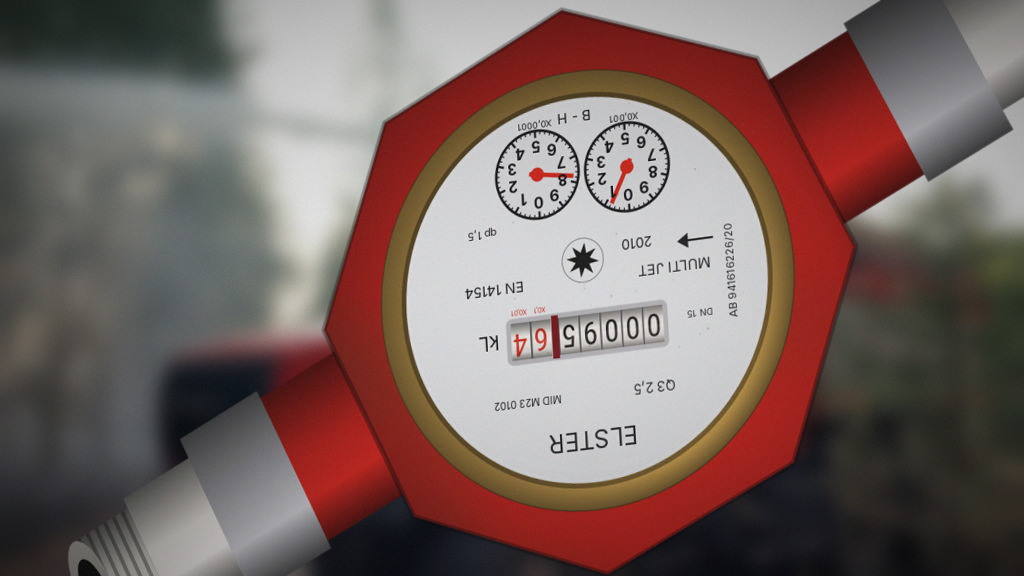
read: 95.6407 kL
